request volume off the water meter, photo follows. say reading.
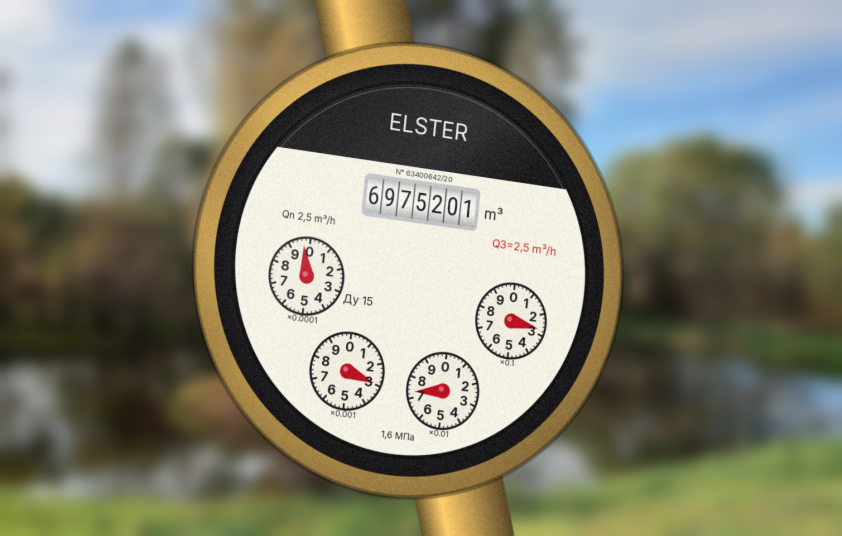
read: 6975201.2729 m³
